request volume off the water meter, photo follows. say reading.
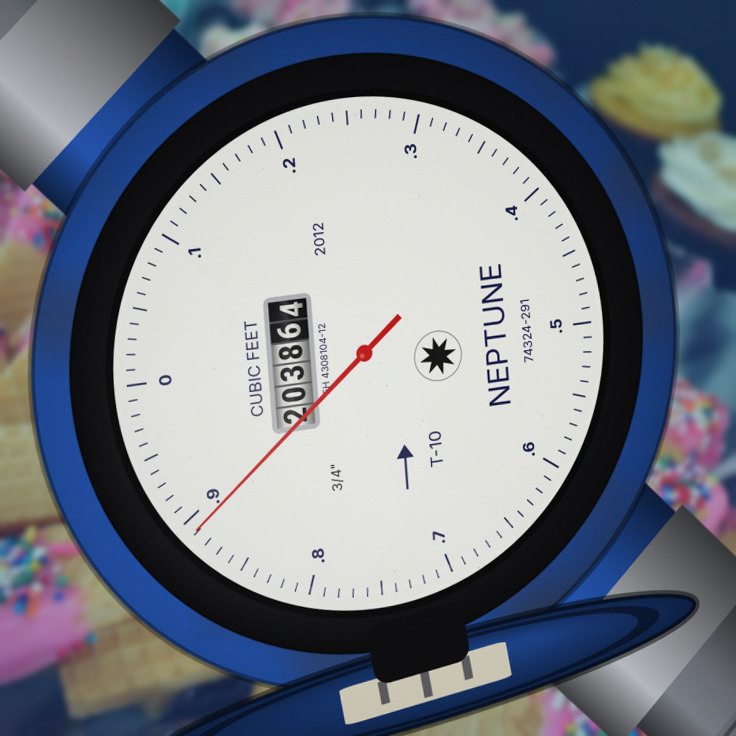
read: 203863.89 ft³
